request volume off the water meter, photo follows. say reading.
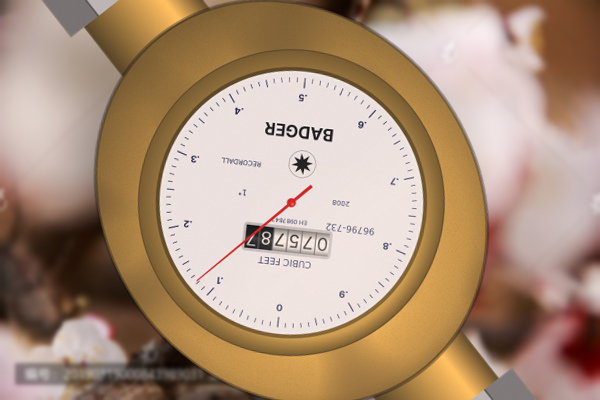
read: 75787.12 ft³
